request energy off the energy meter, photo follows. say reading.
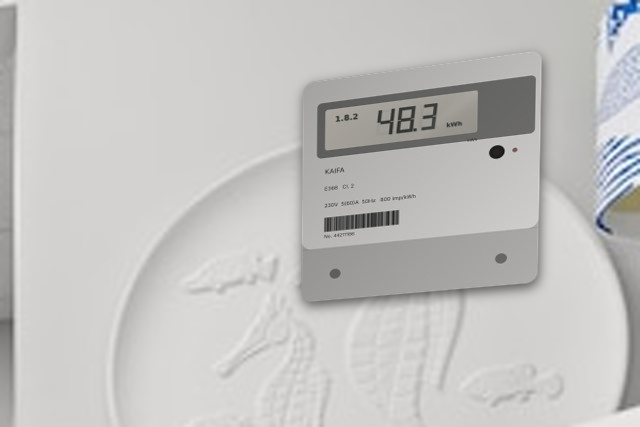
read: 48.3 kWh
